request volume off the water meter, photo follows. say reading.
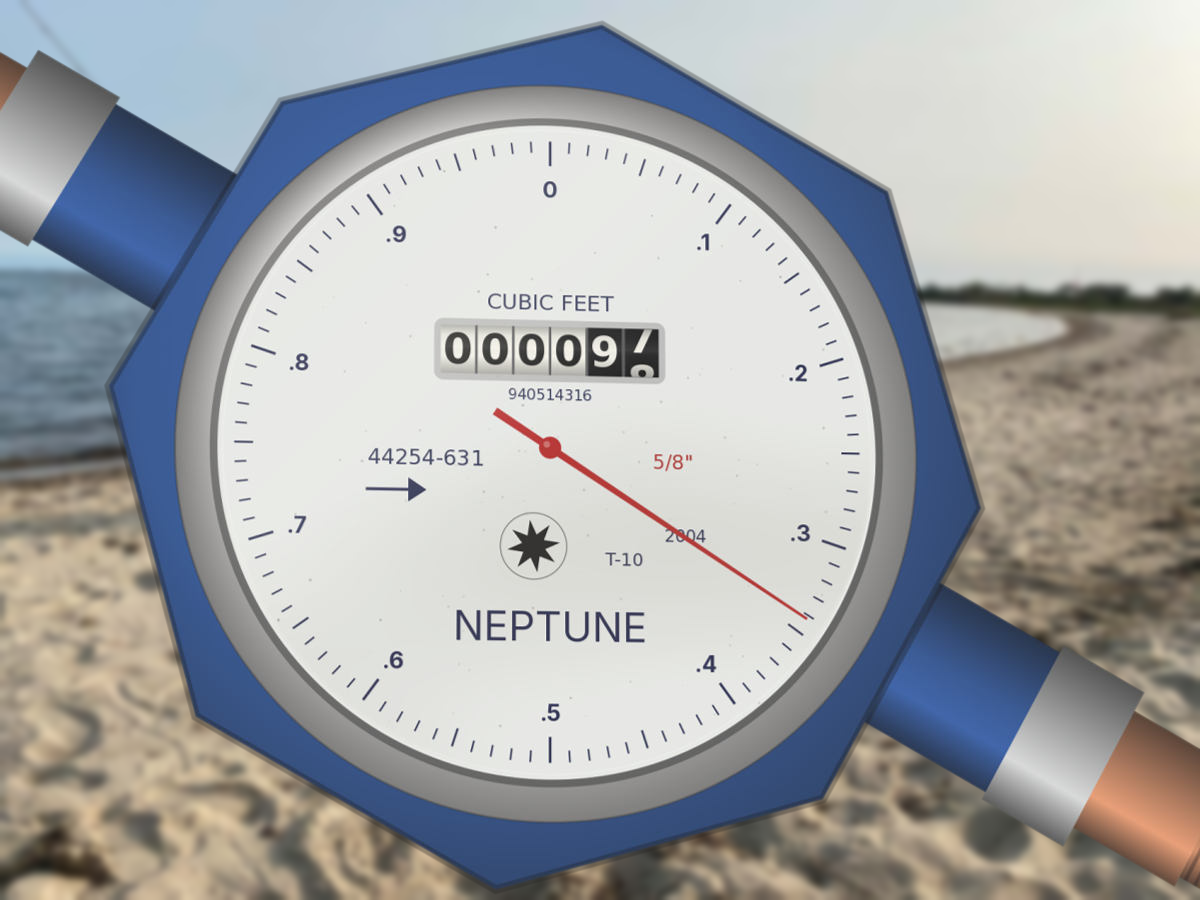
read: 97.34 ft³
